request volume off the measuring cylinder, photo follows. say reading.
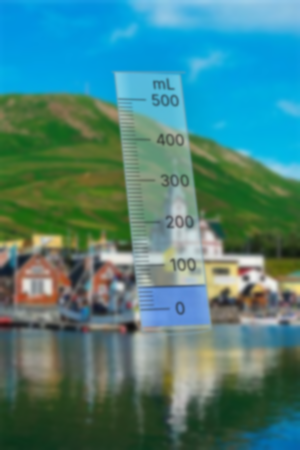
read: 50 mL
